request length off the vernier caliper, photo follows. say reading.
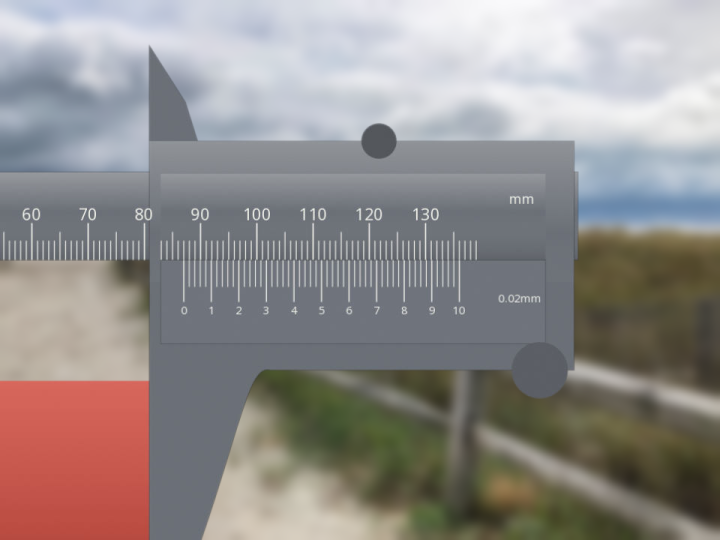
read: 87.0 mm
